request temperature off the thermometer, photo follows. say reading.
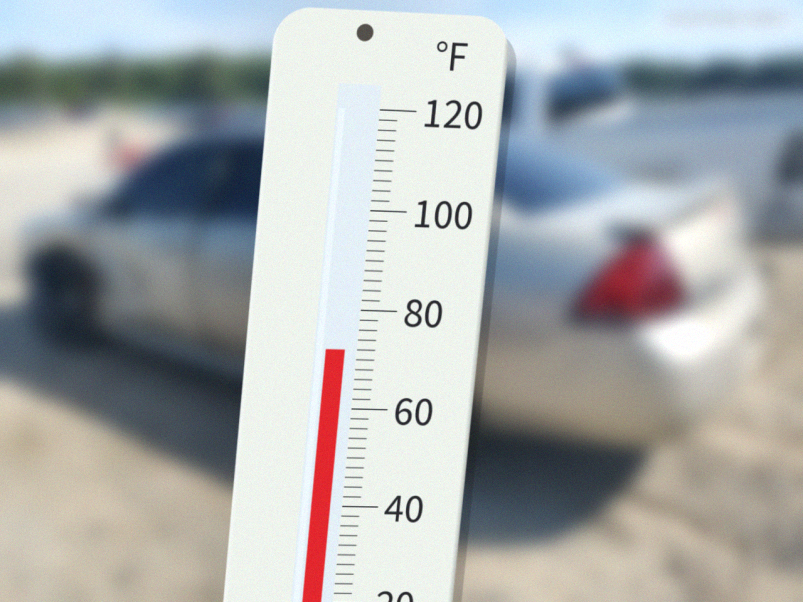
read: 72 °F
